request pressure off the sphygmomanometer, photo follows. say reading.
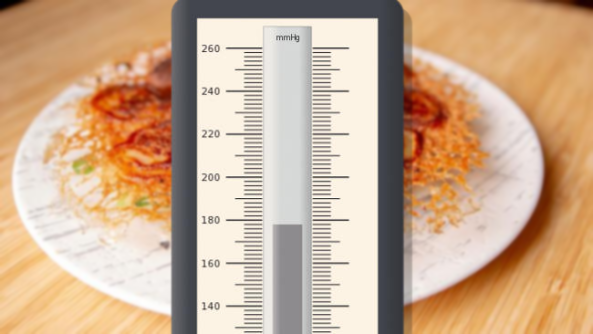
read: 178 mmHg
